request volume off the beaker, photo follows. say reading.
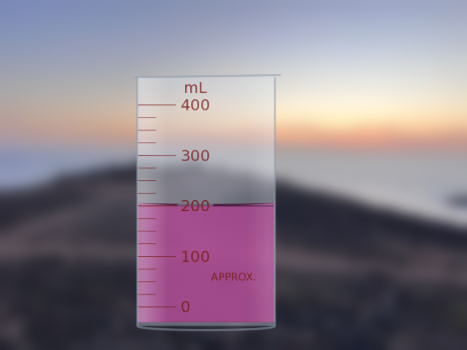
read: 200 mL
